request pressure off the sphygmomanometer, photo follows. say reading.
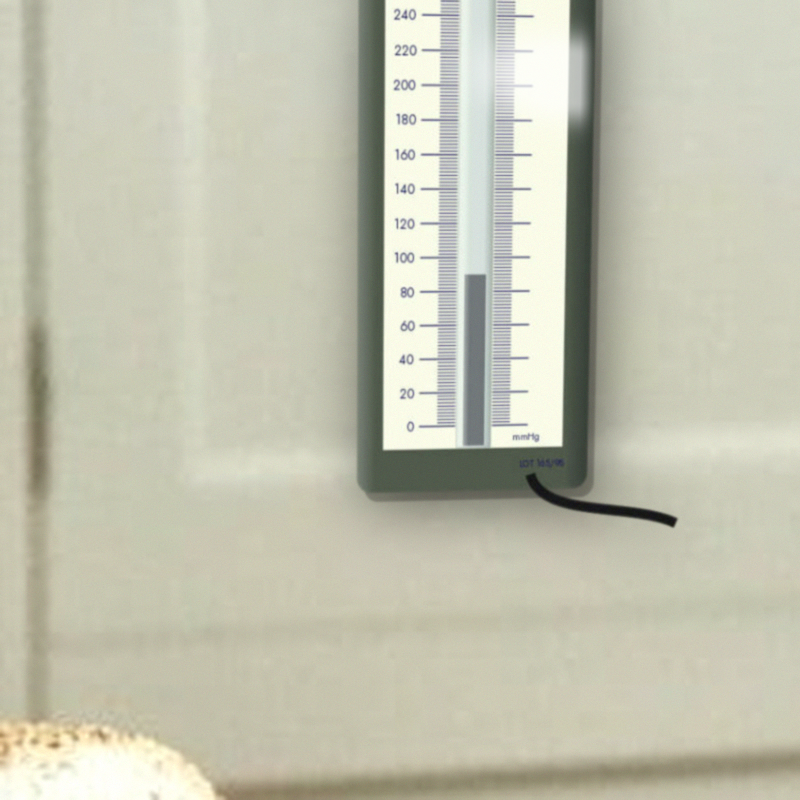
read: 90 mmHg
